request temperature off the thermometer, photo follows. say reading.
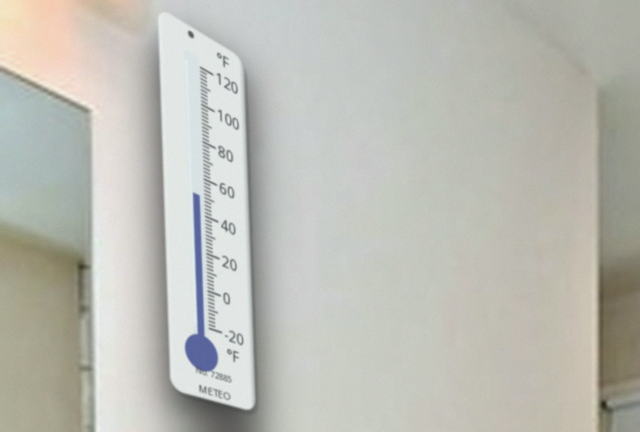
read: 50 °F
